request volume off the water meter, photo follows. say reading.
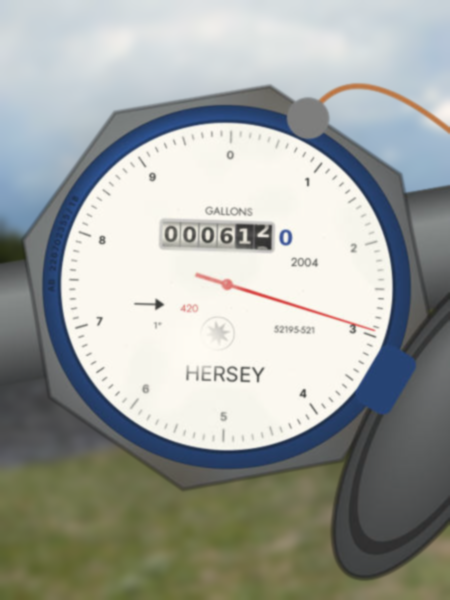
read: 6122.9 gal
